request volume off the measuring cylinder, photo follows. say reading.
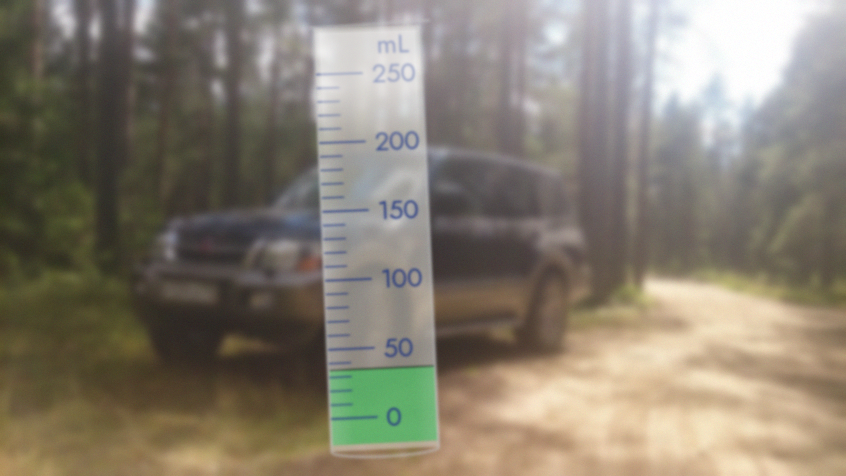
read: 35 mL
